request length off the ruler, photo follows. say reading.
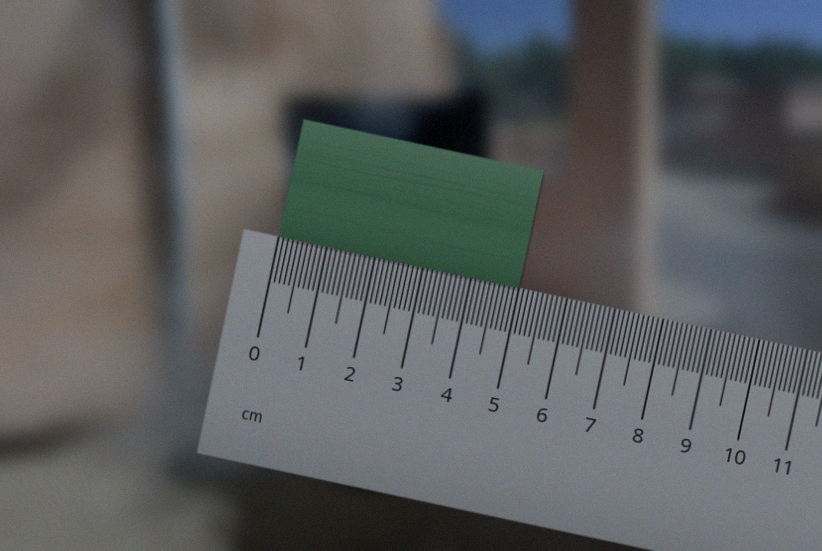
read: 5 cm
